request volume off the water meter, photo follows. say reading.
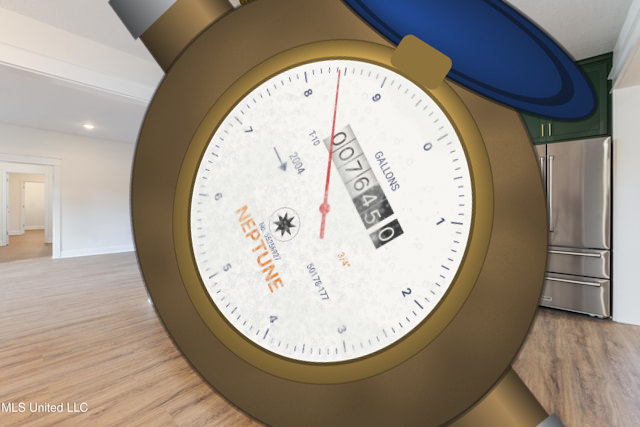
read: 76448.4 gal
